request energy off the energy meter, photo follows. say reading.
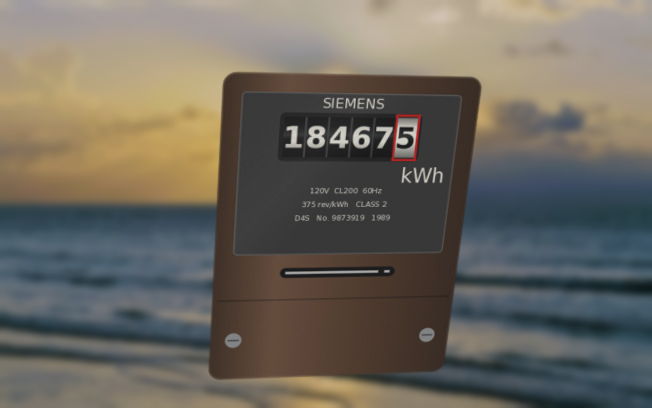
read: 18467.5 kWh
